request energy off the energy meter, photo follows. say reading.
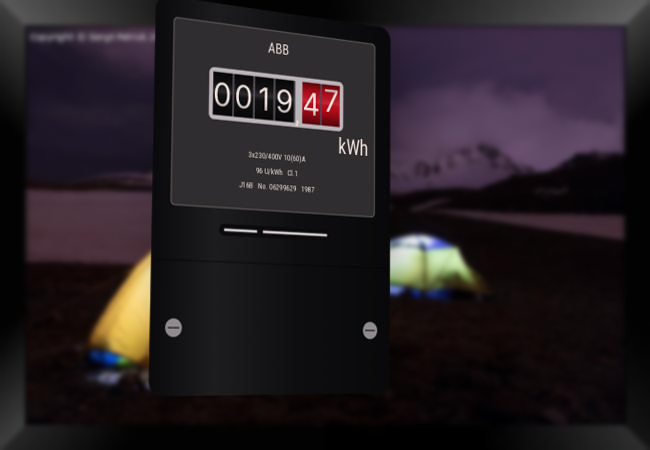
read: 19.47 kWh
